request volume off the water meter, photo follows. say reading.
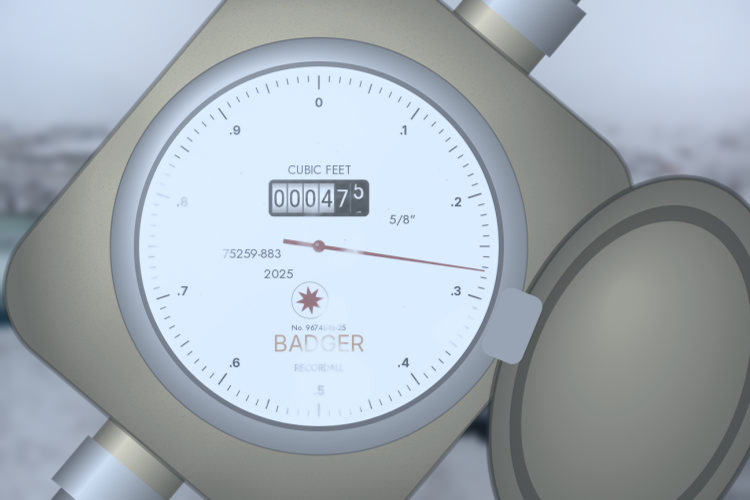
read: 475.27 ft³
